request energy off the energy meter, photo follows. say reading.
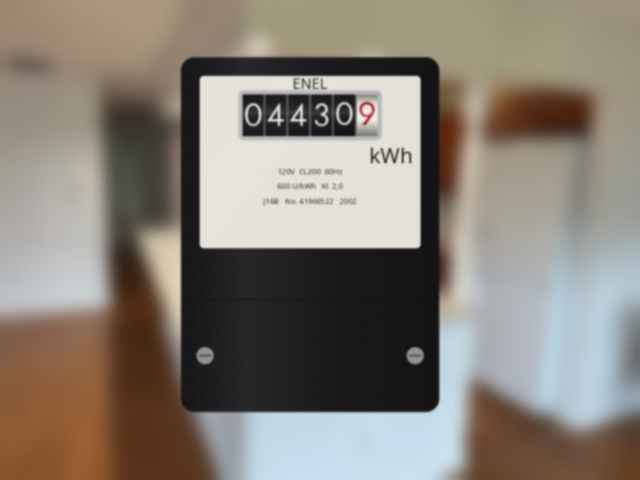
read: 4430.9 kWh
